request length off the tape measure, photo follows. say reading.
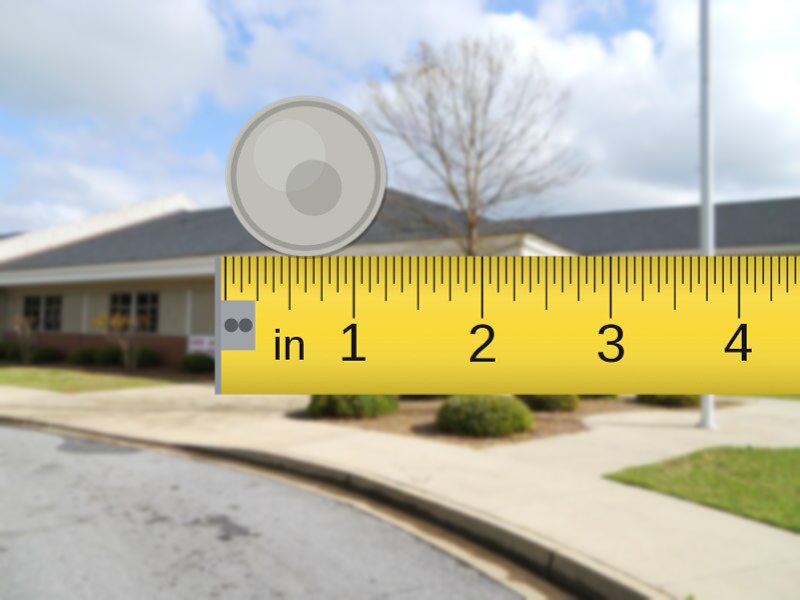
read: 1.25 in
